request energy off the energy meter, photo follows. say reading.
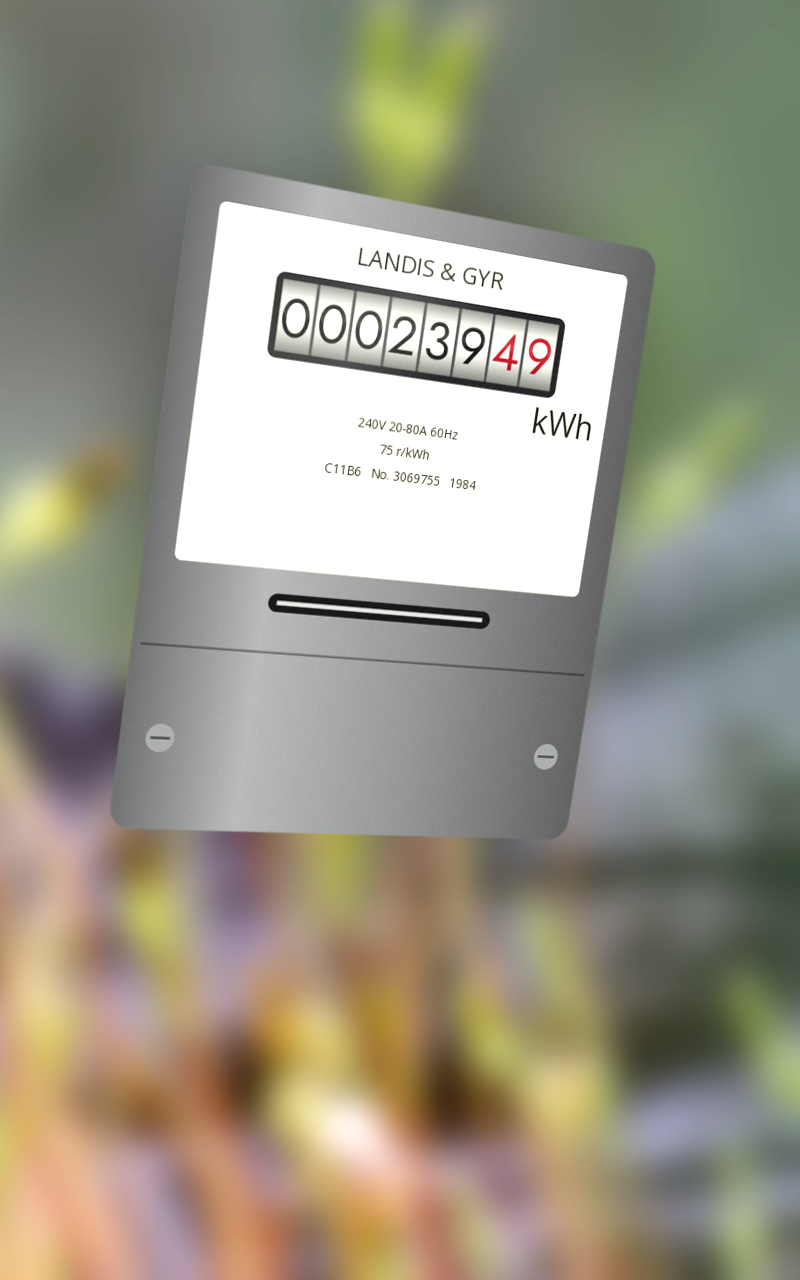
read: 239.49 kWh
